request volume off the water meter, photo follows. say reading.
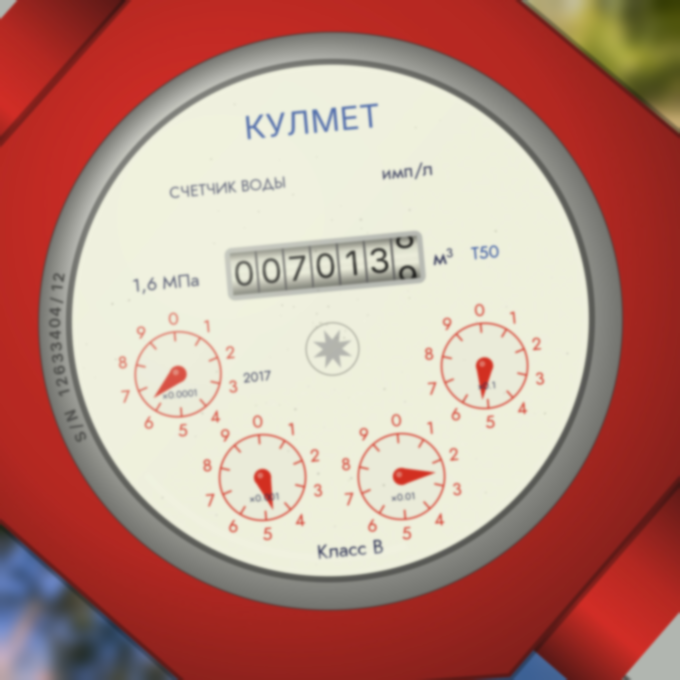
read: 70138.5246 m³
